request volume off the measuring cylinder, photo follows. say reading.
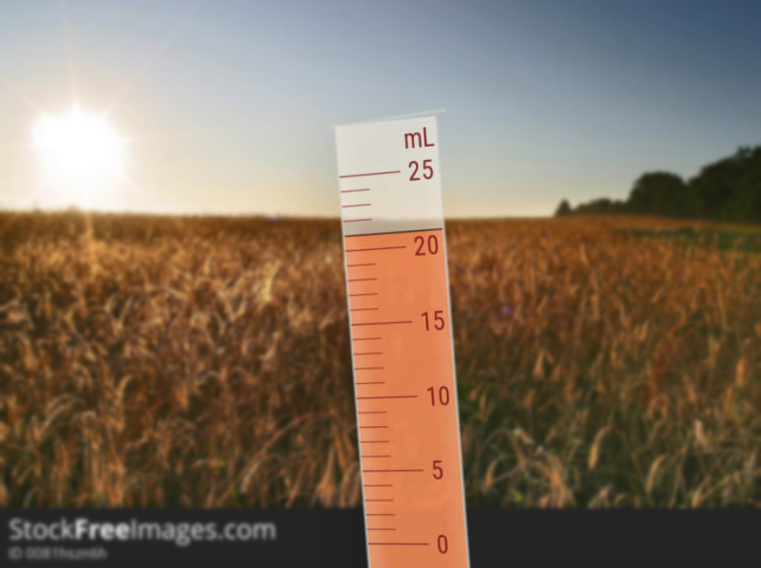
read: 21 mL
